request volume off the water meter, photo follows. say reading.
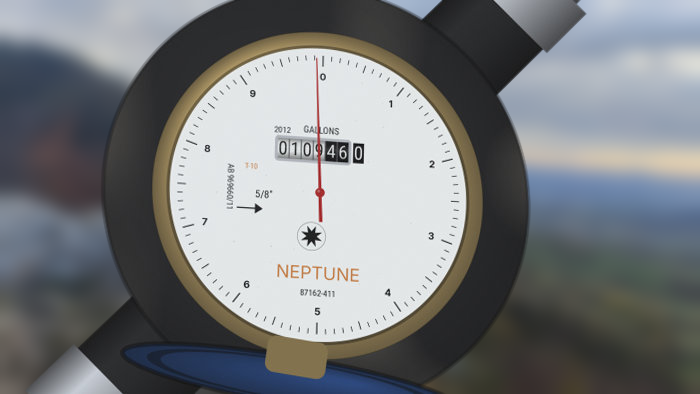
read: 109459.9 gal
